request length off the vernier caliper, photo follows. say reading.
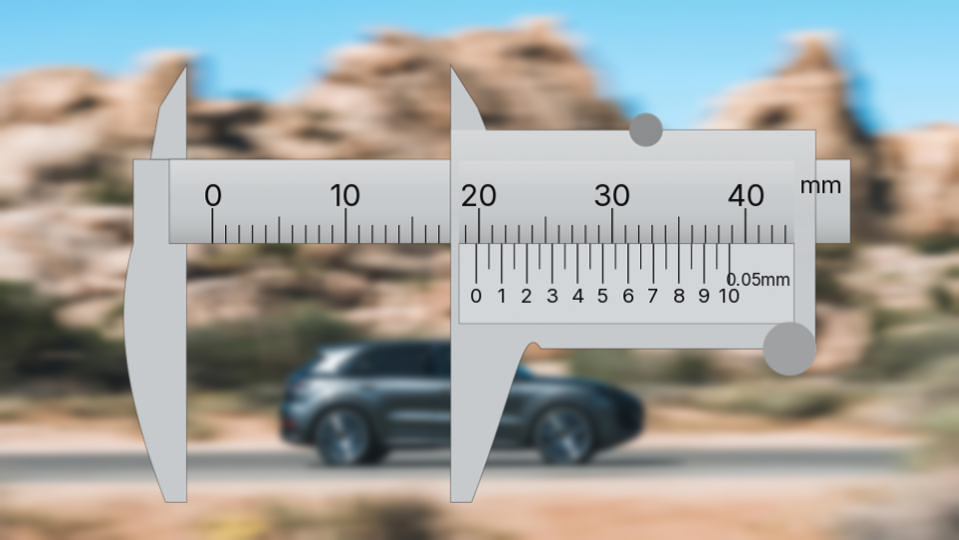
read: 19.8 mm
